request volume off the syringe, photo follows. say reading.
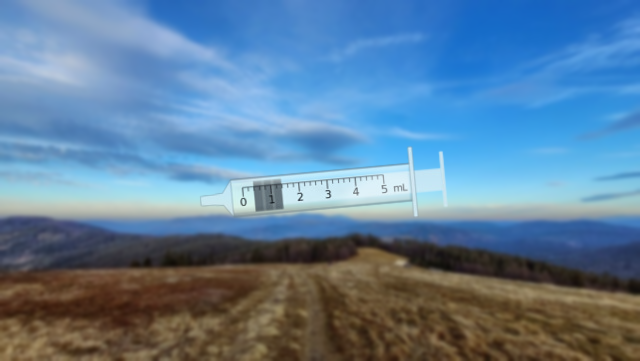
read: 0.4 mL
